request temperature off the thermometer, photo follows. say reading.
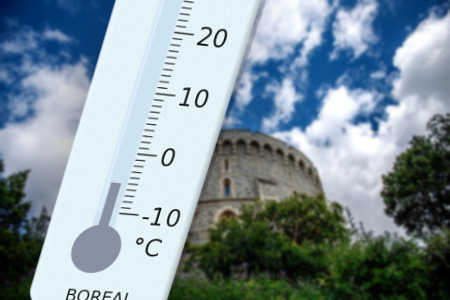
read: -5 °C
